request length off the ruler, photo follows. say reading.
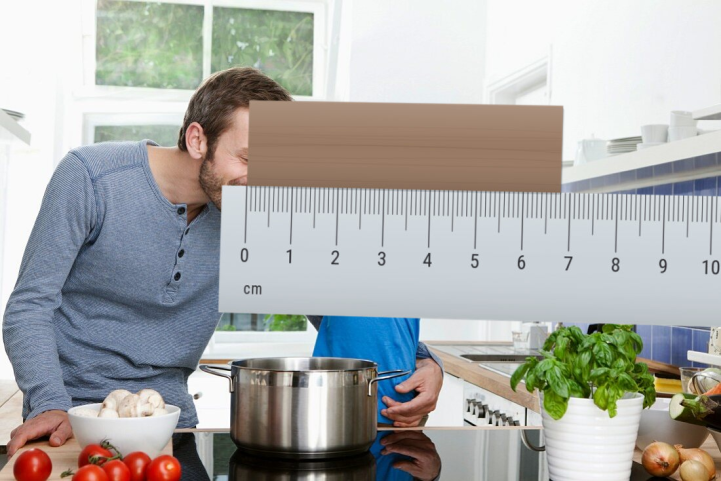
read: 6.8 cm
